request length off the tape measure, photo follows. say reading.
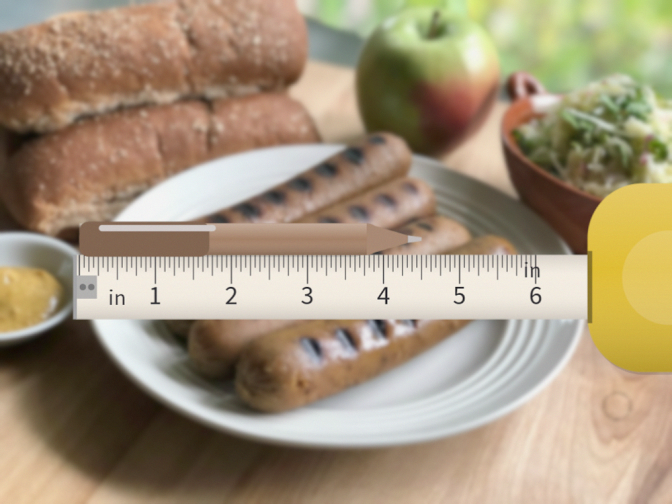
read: 4.5 in
